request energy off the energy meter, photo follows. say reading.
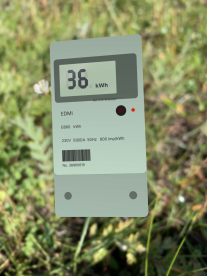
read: 36 kWh
